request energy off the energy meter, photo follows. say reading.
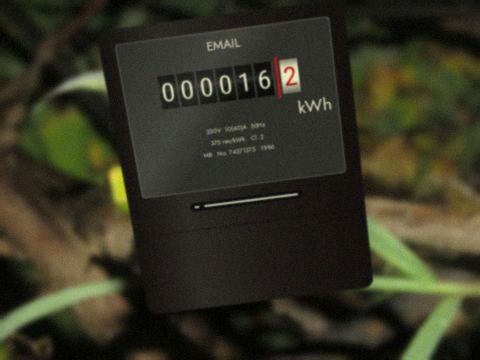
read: 16.2 kWh
